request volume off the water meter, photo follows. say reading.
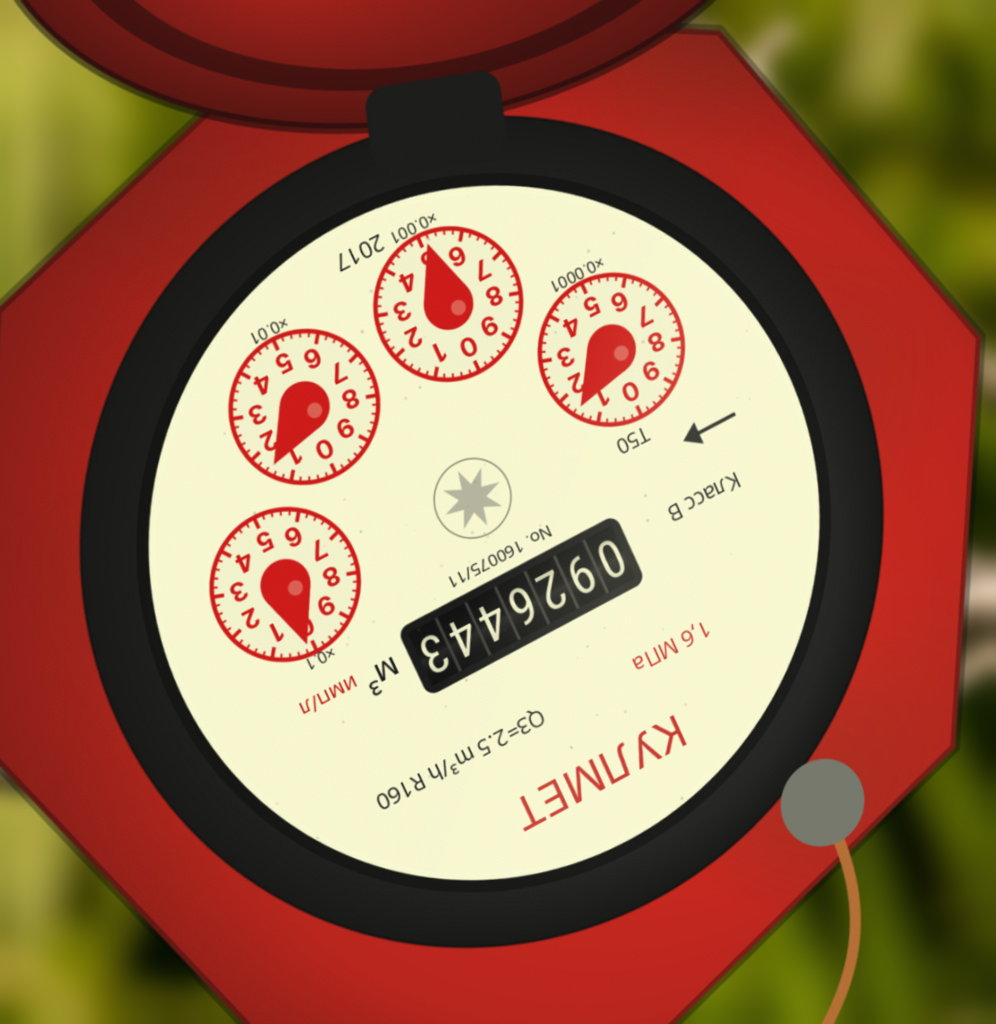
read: 926443.0151 m³
